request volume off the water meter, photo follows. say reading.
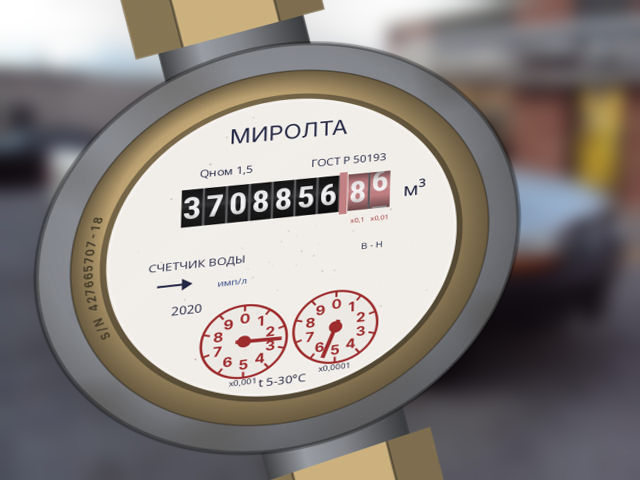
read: 3708856.8625 m³
